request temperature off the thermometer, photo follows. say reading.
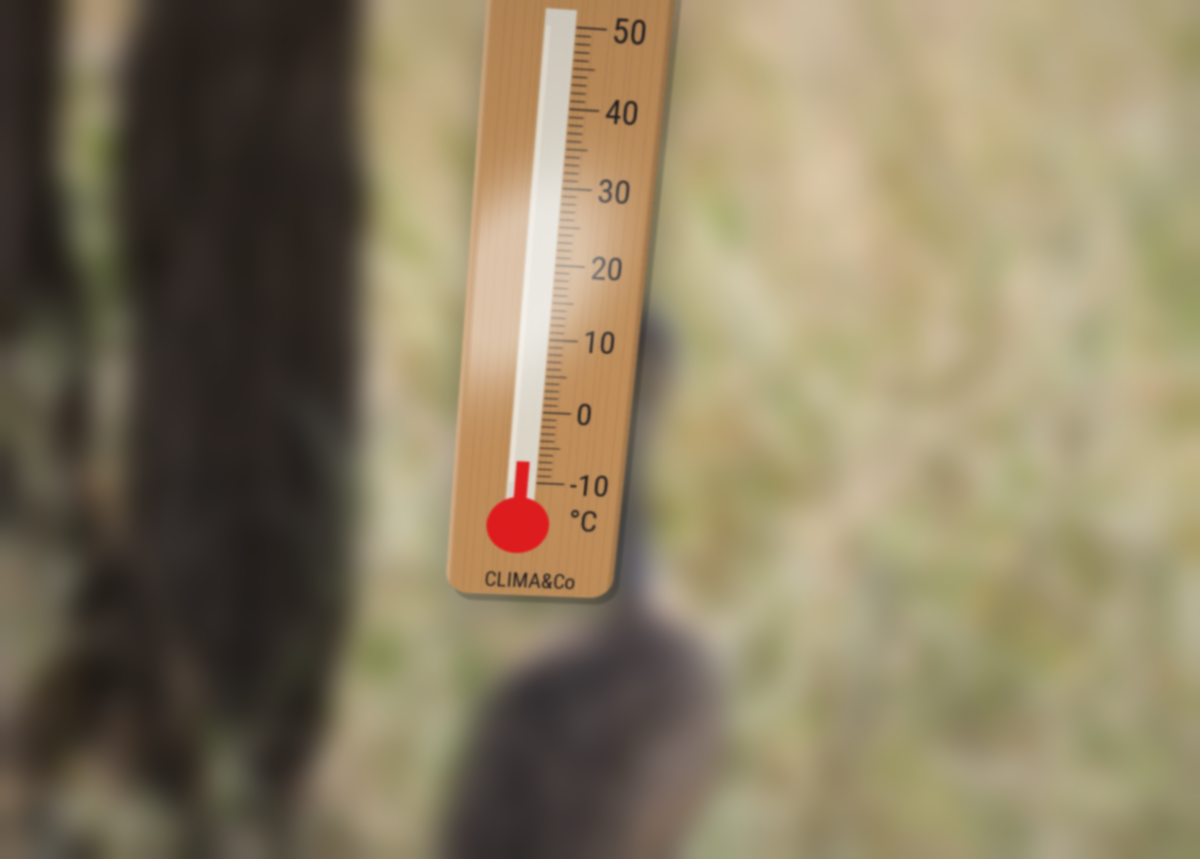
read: -7 °C
